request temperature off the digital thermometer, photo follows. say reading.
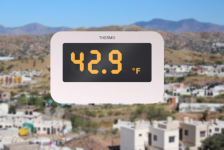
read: 42.9 °F
